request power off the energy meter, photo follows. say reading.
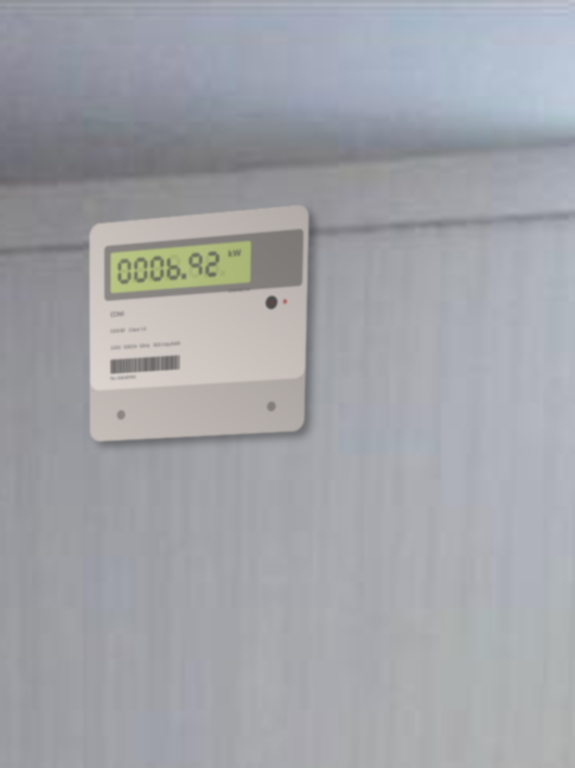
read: 6.92 kW
